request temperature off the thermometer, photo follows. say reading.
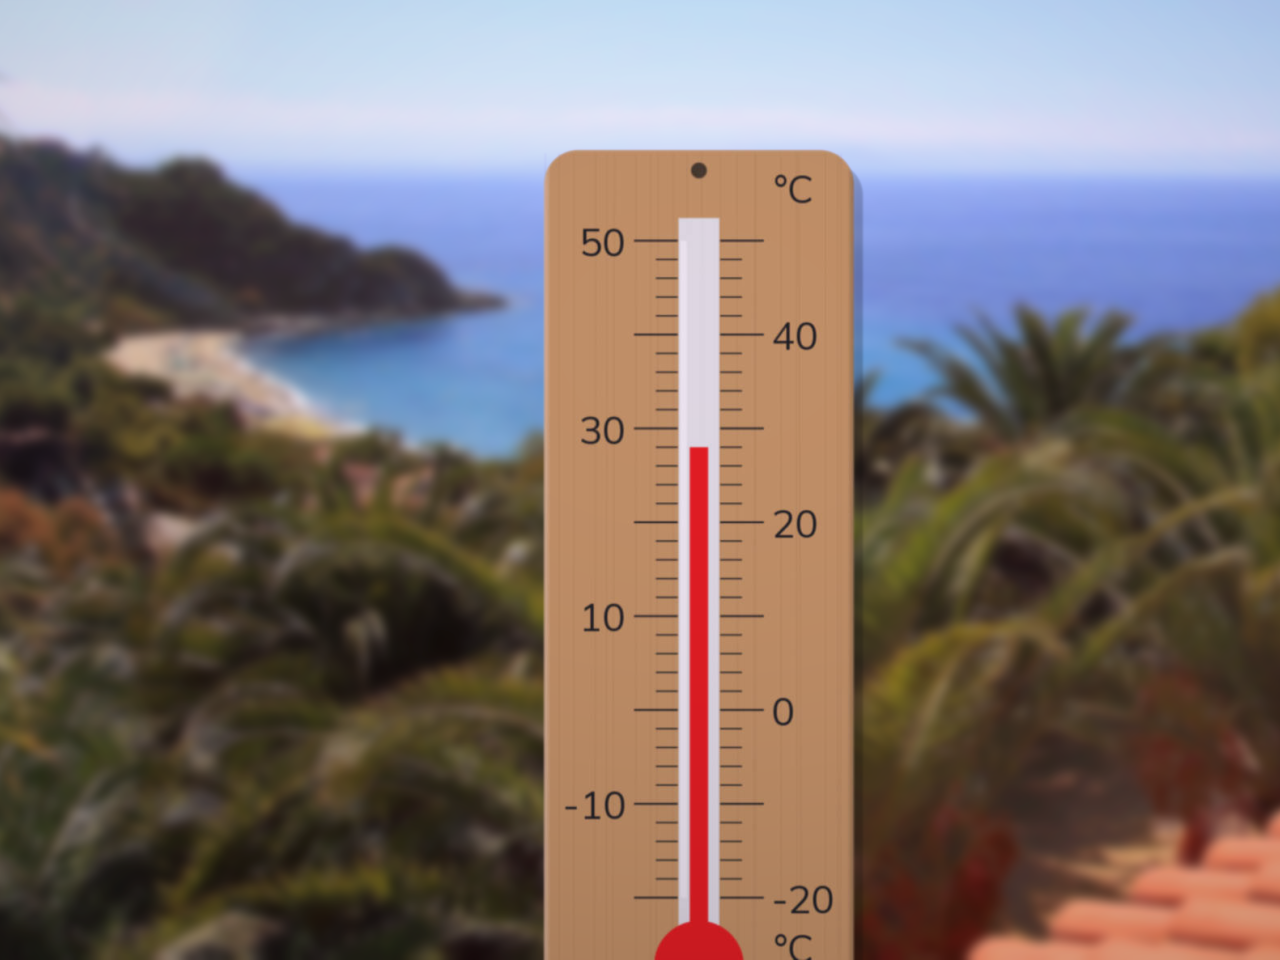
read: 28 °C
